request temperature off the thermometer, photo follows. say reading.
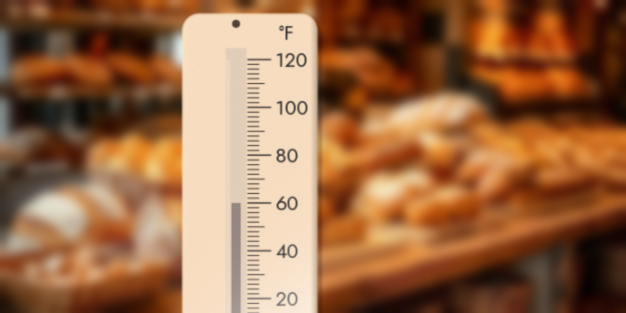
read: 60 °F
